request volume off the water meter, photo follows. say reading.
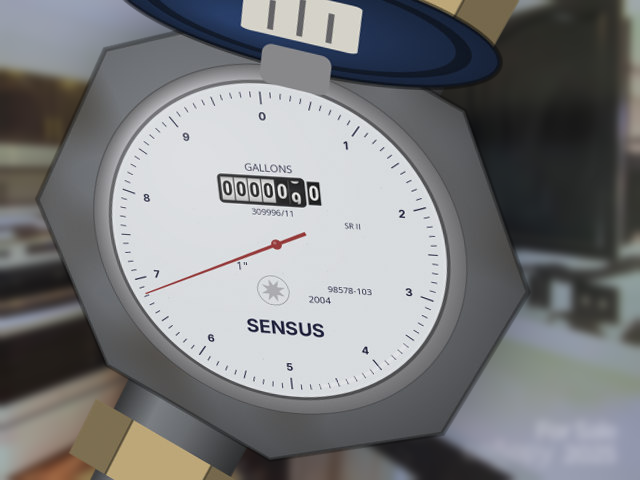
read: 86.8 gal
